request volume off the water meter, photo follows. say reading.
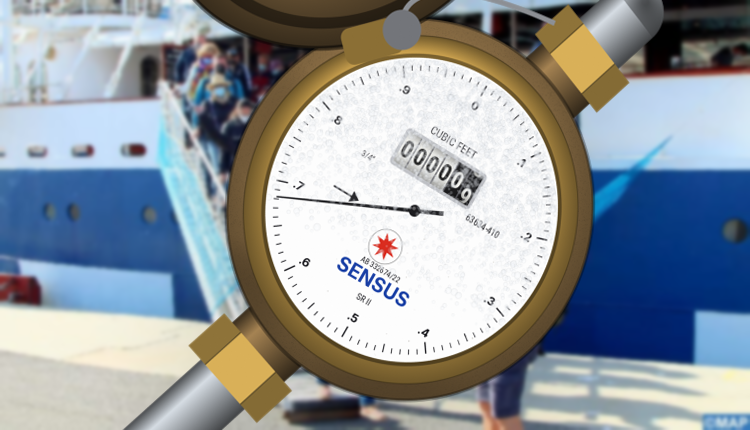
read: 8.68 ft³
